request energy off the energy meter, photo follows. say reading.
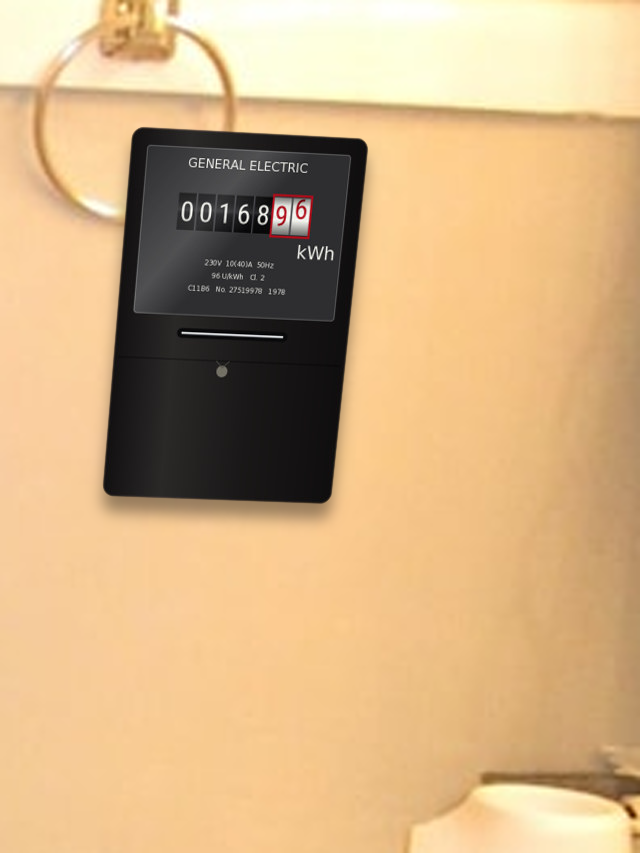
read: 168.96 kWh
